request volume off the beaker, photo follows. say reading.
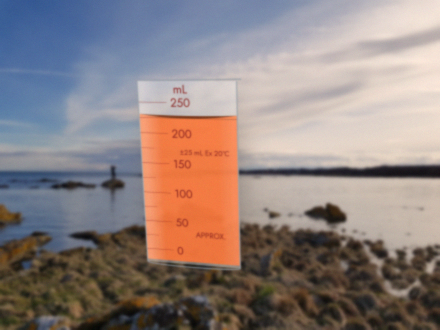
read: 225 mL
